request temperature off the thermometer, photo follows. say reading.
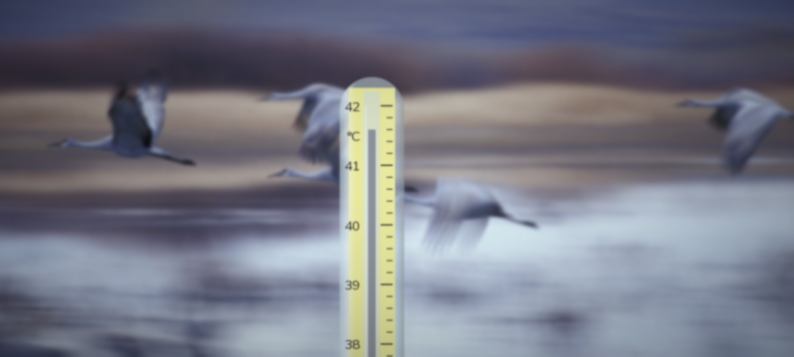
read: 41.6 °C
